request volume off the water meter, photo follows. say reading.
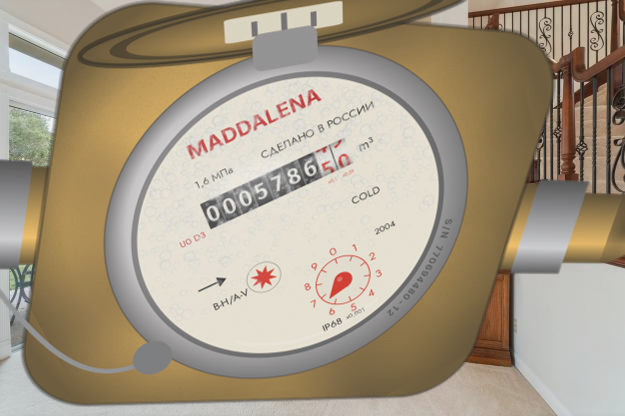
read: 5786.496 m³
